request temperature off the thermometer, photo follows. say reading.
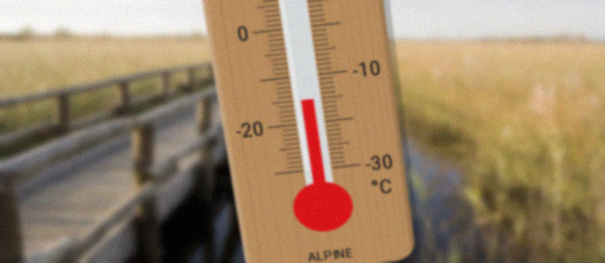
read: -15 °C
